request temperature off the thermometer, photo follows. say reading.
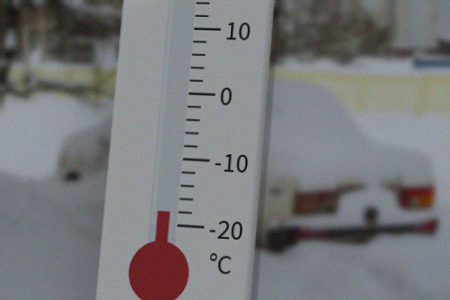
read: -18 °C
